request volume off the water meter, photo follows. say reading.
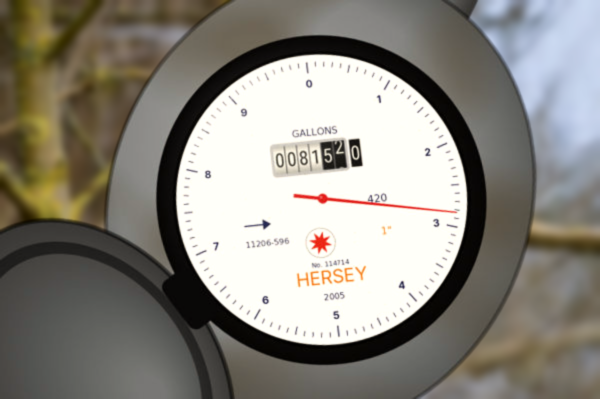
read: 81522.8 gal
